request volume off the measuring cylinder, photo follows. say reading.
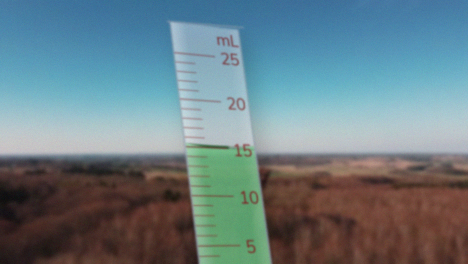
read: 15 mL
